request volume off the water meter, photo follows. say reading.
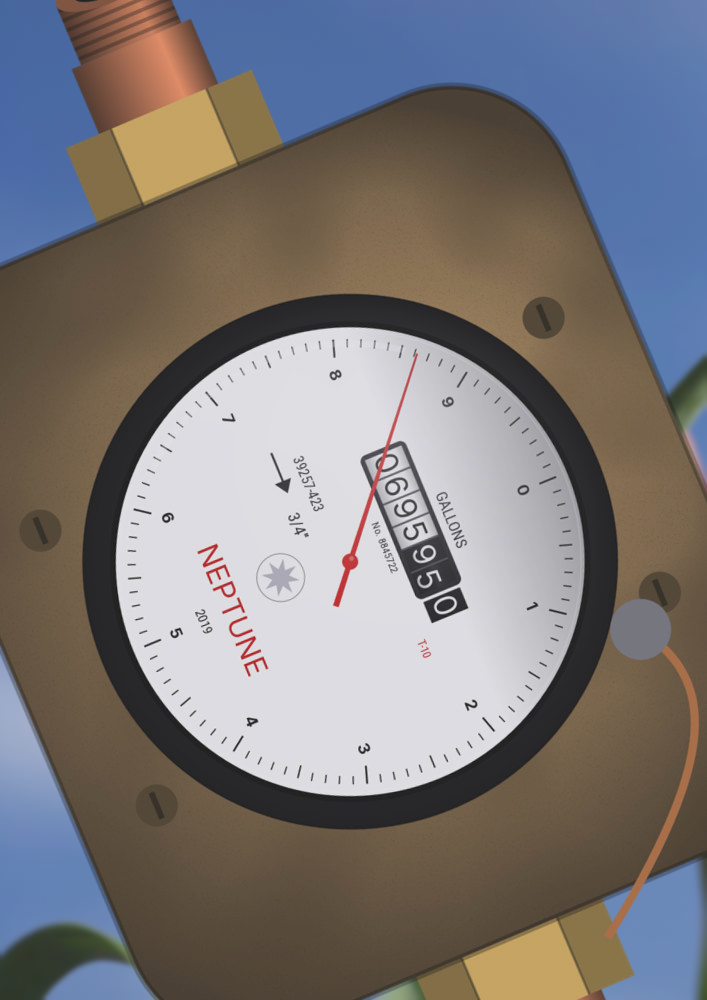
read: 695948.6 gal
